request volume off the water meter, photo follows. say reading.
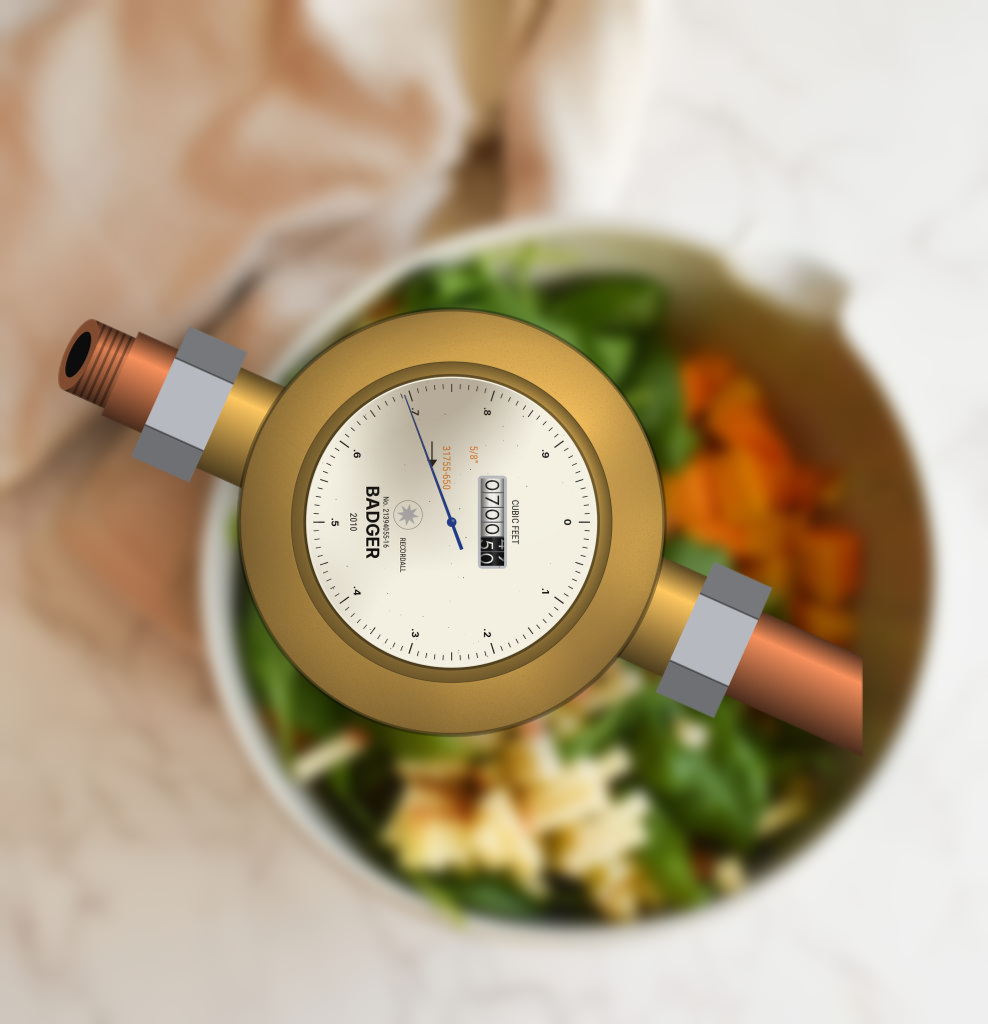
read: 70049.69 ft³
